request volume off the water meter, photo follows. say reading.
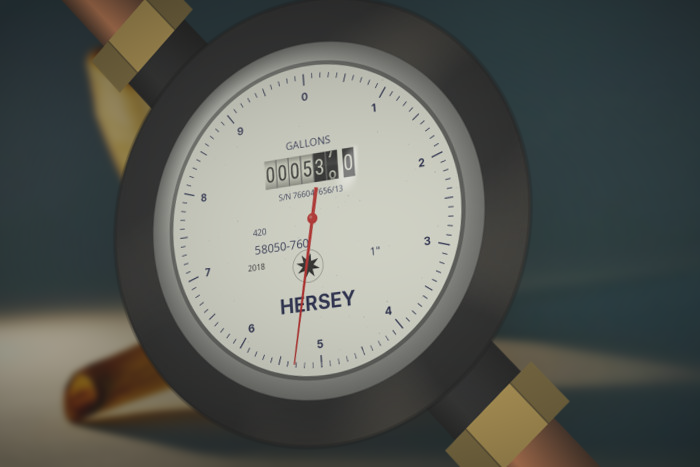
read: 5375.3 gal
